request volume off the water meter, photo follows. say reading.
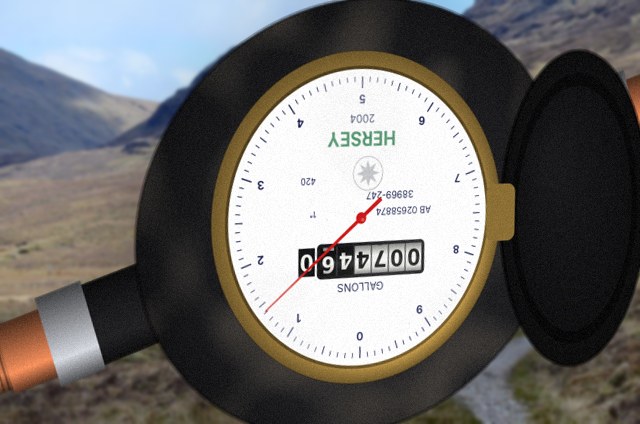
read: 74461.4 gal
